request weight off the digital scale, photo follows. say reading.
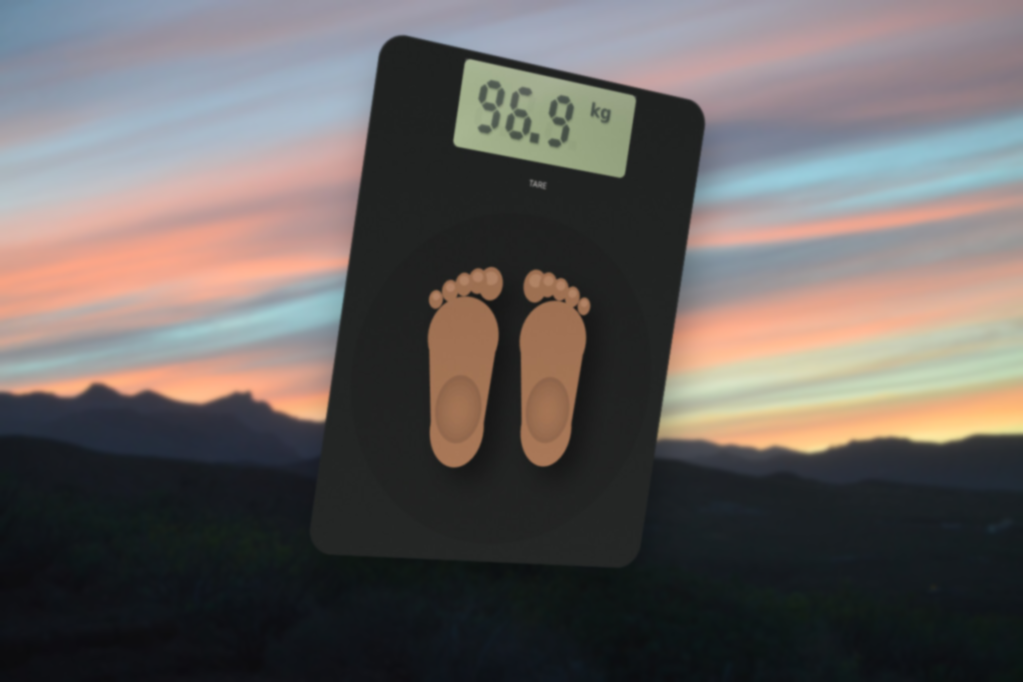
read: 96.9 kg
